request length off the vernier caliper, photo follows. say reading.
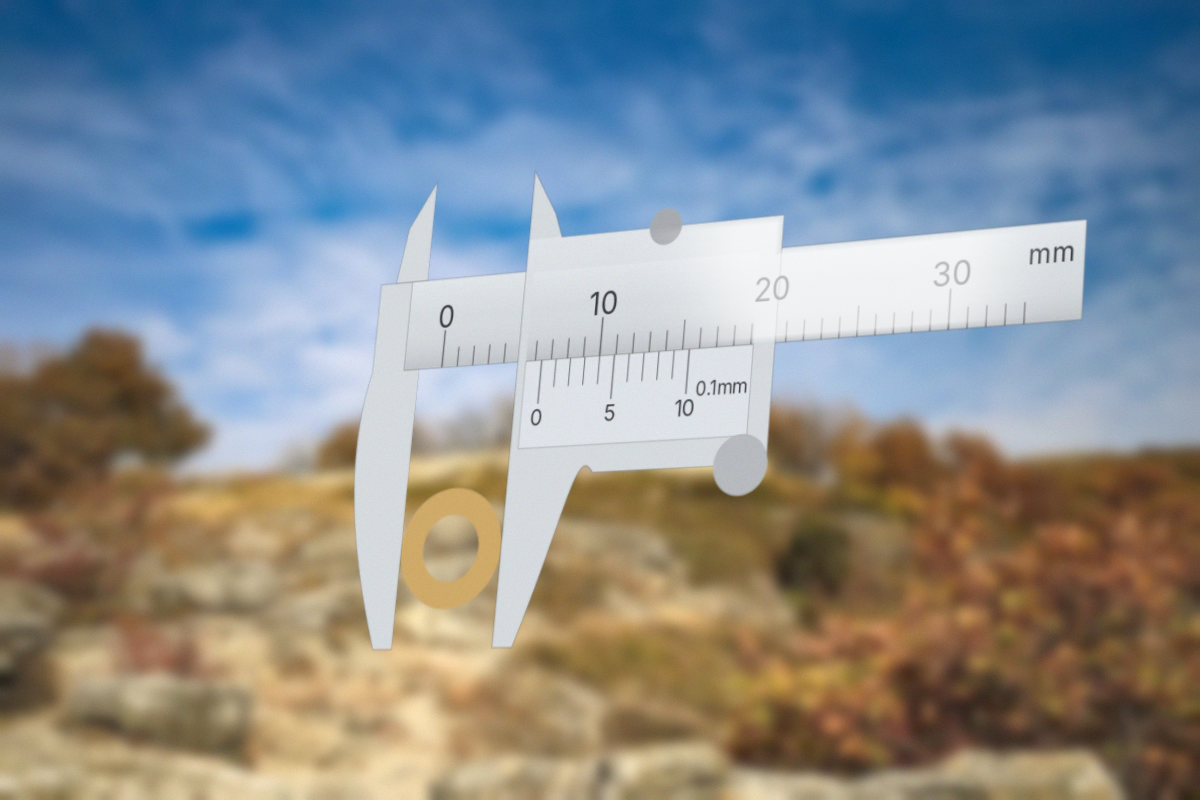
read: 6.4 mm
